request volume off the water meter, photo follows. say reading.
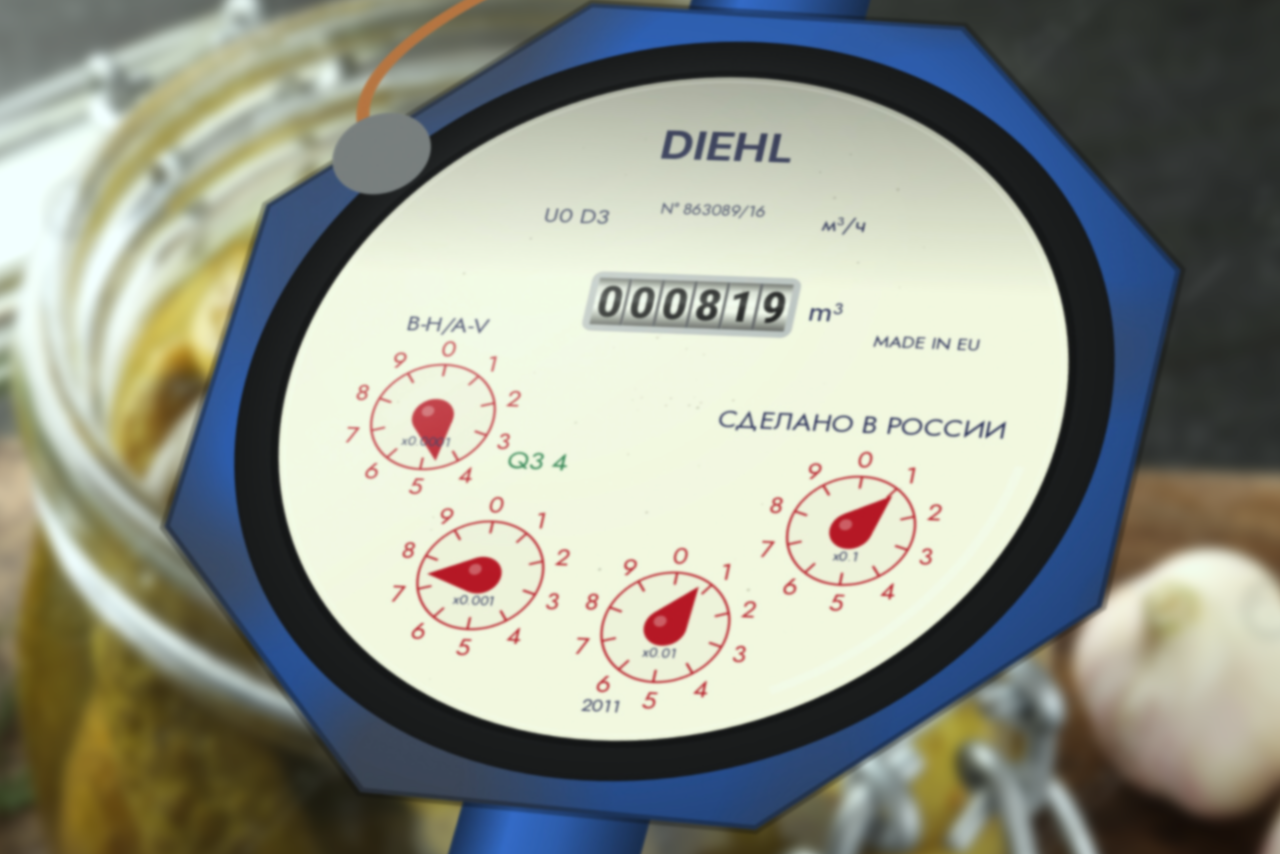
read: 819.1074 m³
